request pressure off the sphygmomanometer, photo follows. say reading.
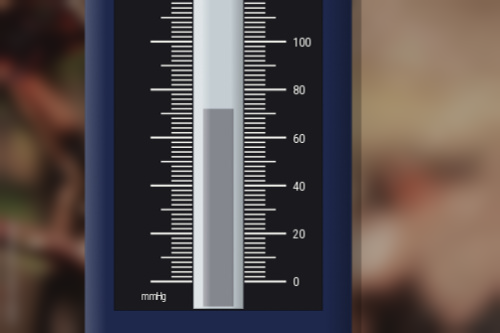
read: 72 mmHg
